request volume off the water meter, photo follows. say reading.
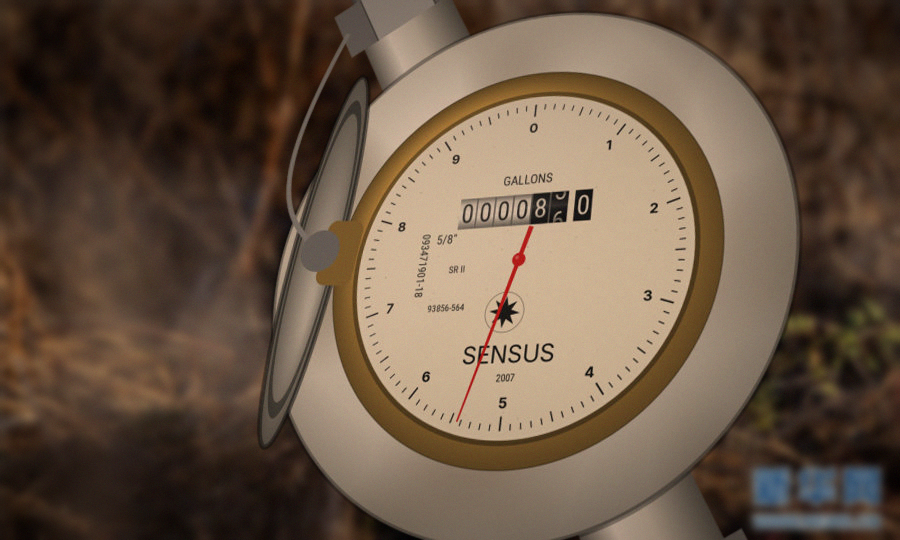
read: 855.4 gal
